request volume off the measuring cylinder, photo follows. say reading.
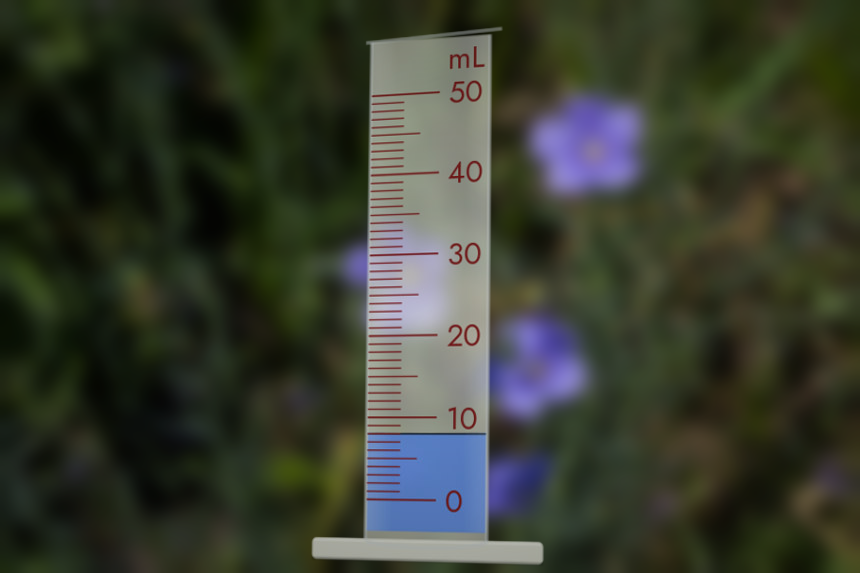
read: 8 mL
